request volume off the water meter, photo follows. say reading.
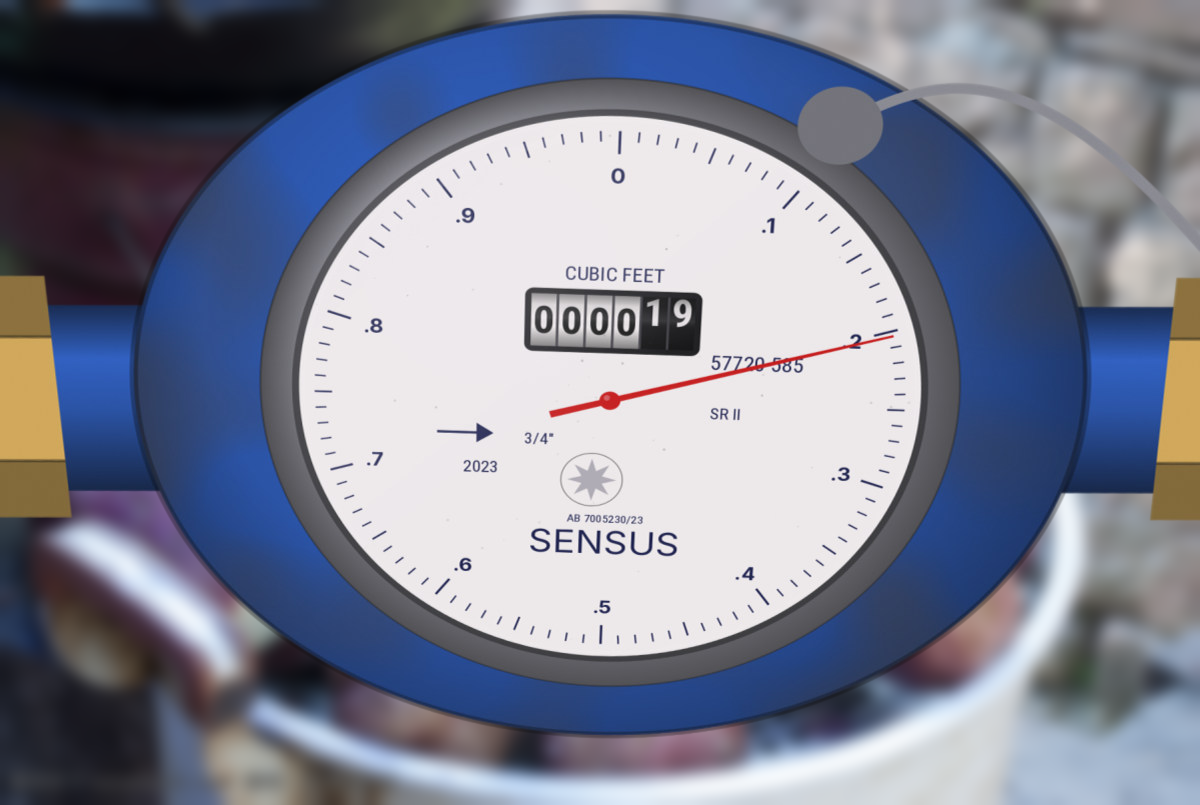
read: 19.20 ft³
